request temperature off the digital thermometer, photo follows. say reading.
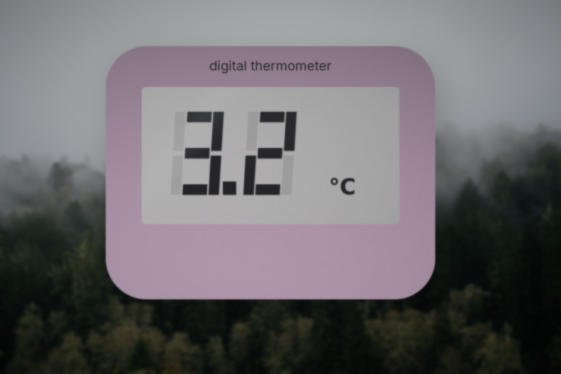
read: 3.2 °C
